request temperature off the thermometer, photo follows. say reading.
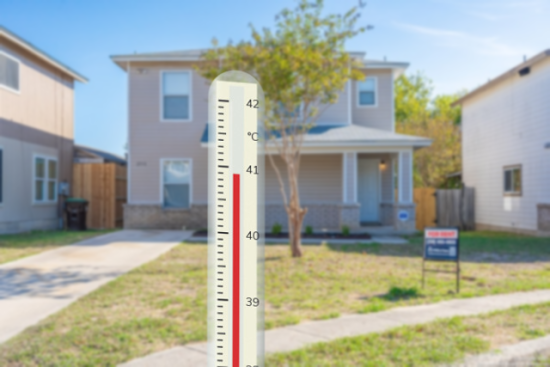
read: 40.9 °C
